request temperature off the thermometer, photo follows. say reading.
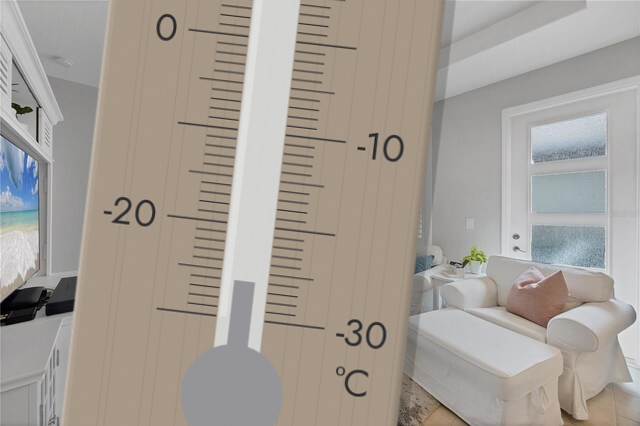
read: -26 °C
